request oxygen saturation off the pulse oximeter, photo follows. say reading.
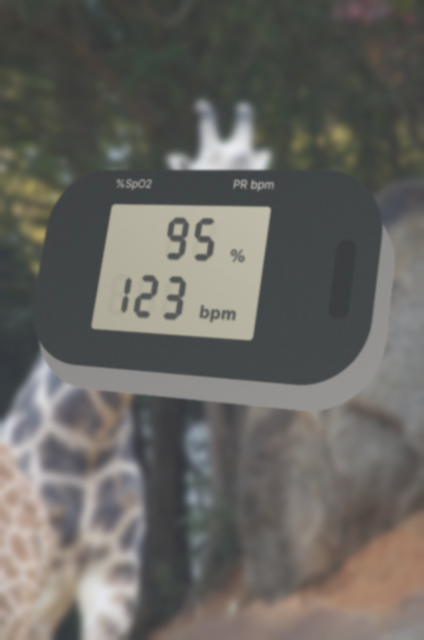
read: 95 %
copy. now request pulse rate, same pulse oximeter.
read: 123 bpm
